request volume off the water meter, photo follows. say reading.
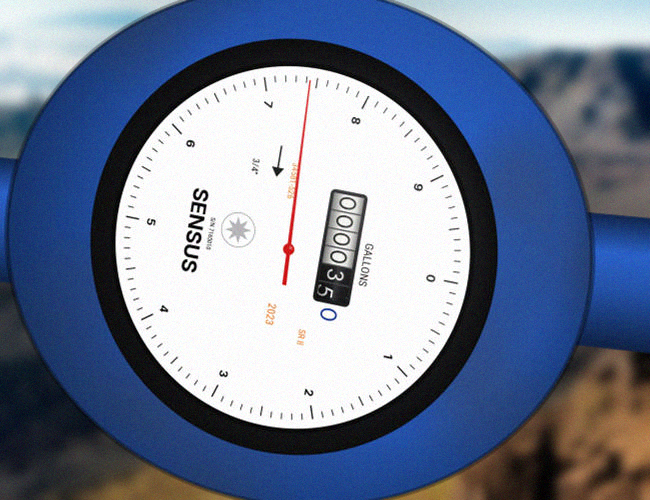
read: 347.4 gal
